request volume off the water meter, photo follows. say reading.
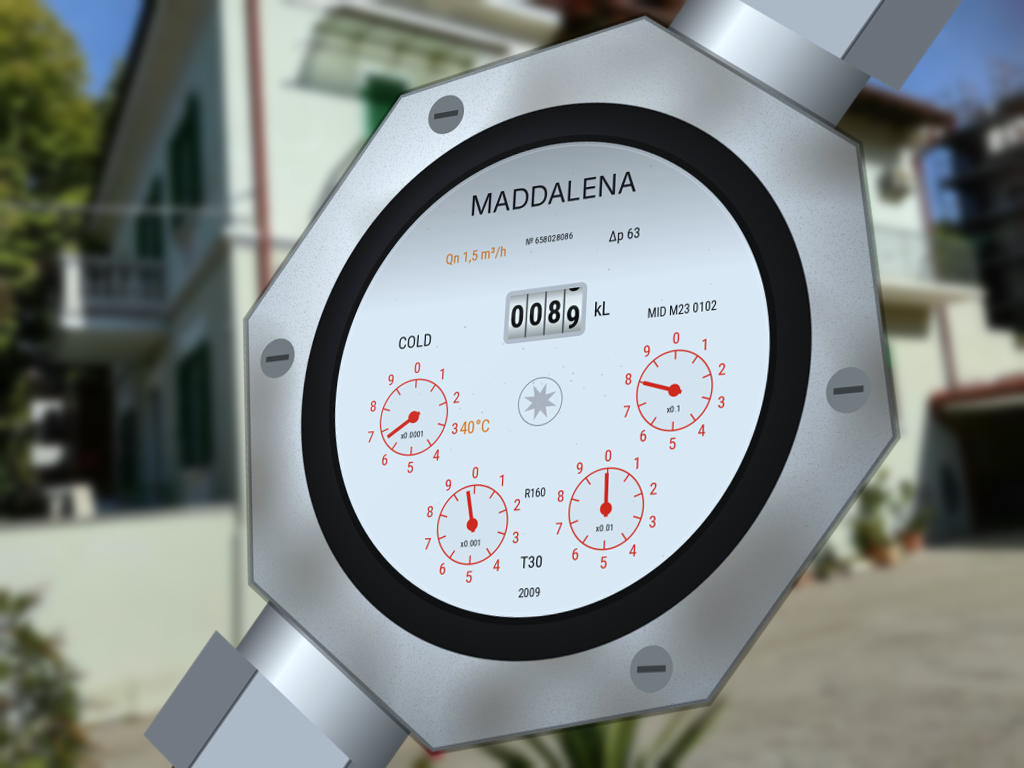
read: 88.7996 kL
